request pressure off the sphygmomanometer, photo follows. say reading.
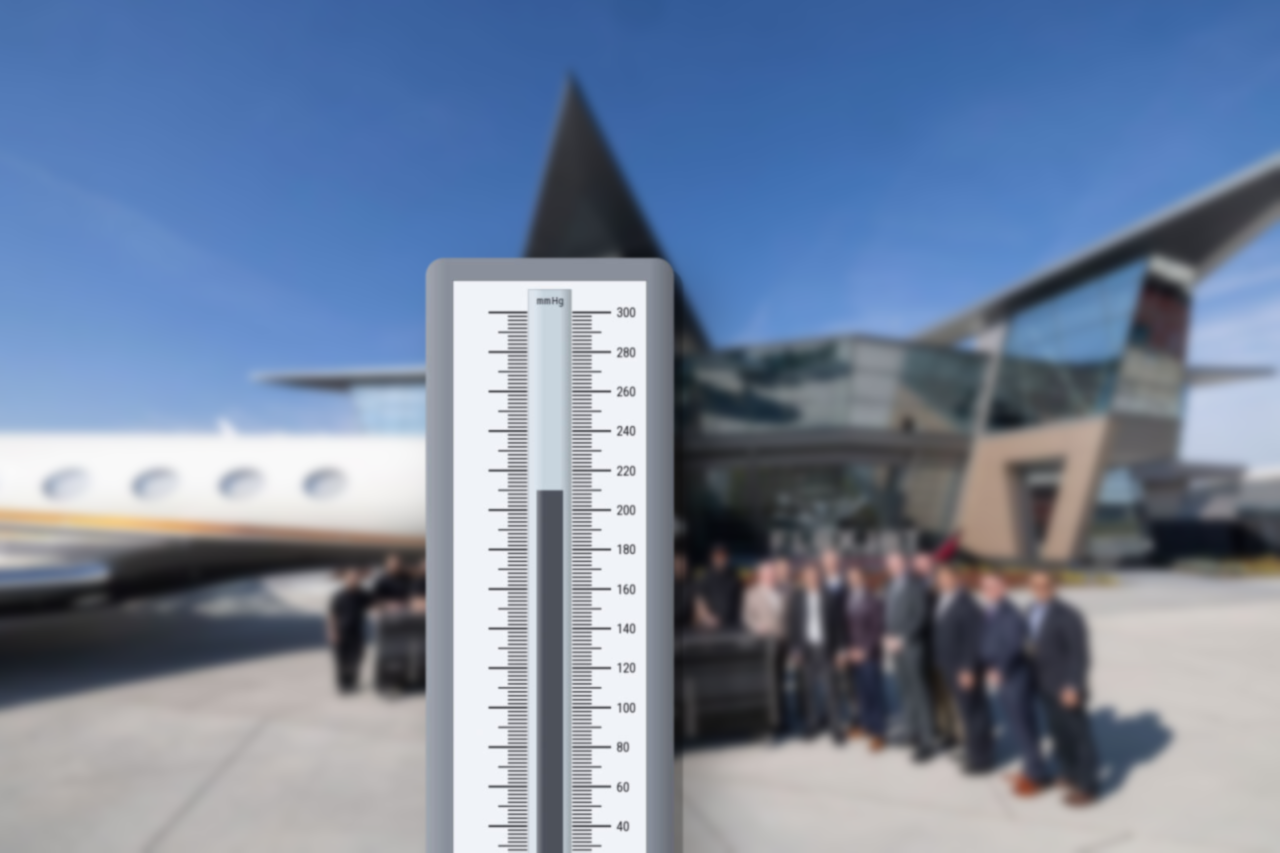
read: 210 mmHg
